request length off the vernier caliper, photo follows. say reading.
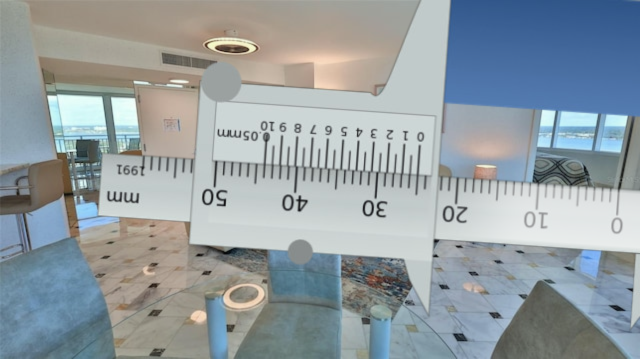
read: 25.0 mm
